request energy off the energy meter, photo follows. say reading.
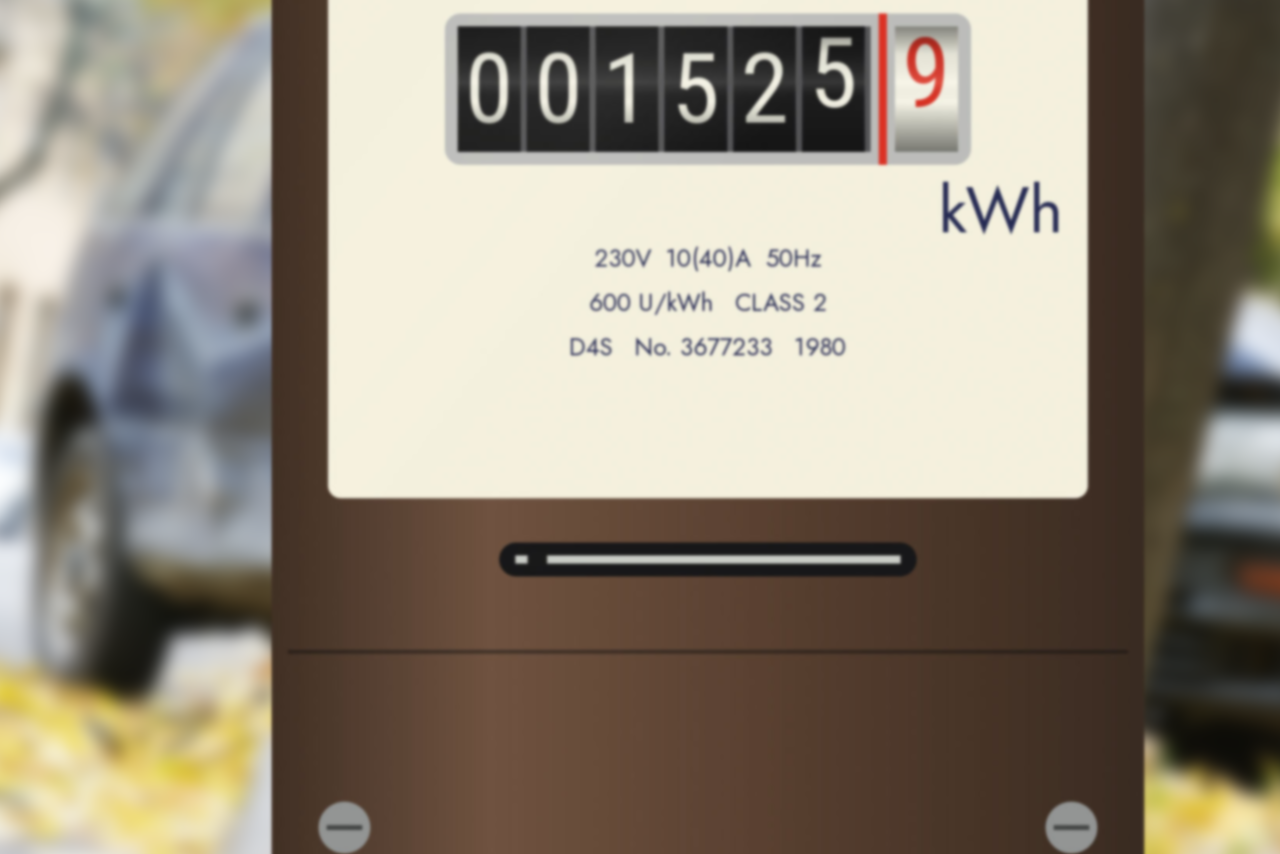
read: 1525.9 kWh
